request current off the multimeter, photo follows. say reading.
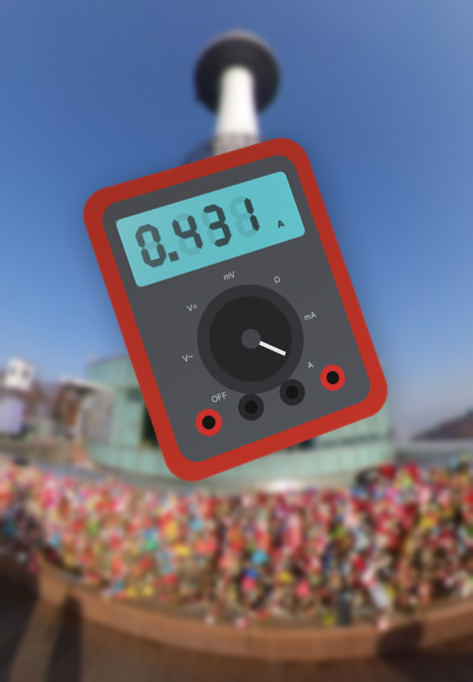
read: 0.431 A
